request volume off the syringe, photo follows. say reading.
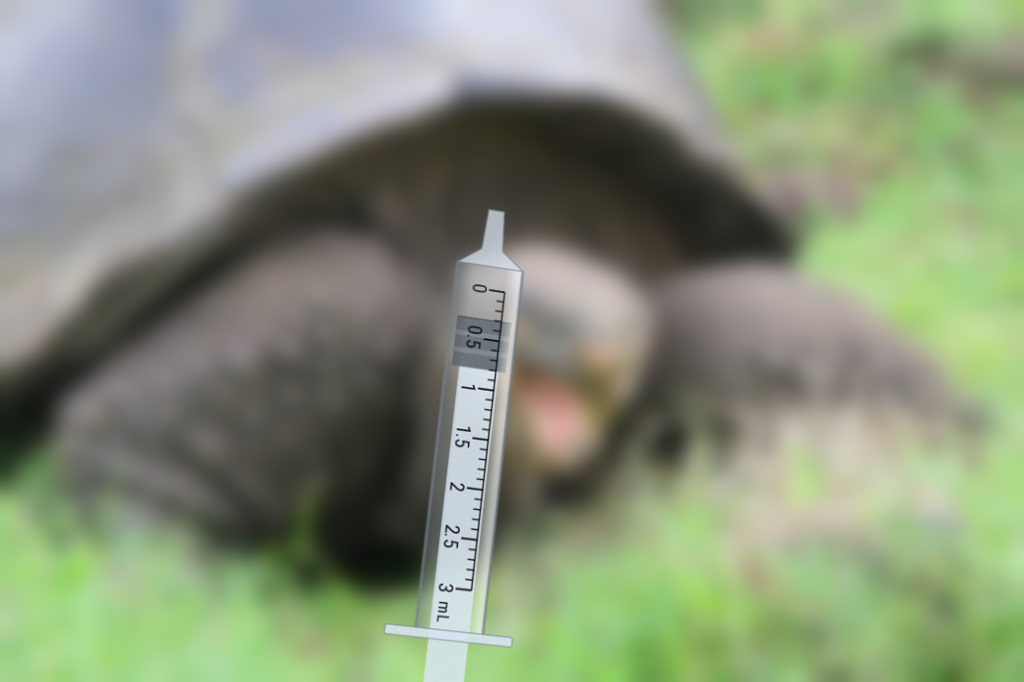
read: 0.3 mL
